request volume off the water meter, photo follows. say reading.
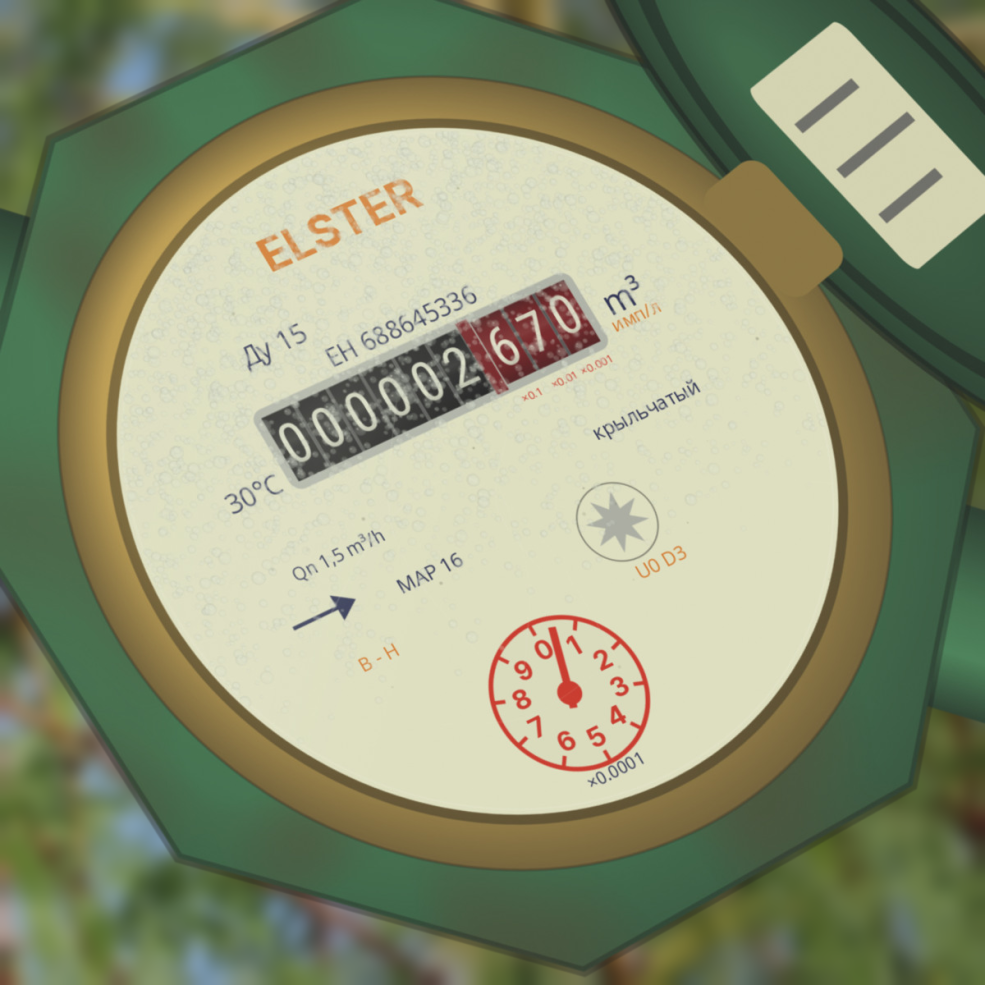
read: 2.6700 m³
